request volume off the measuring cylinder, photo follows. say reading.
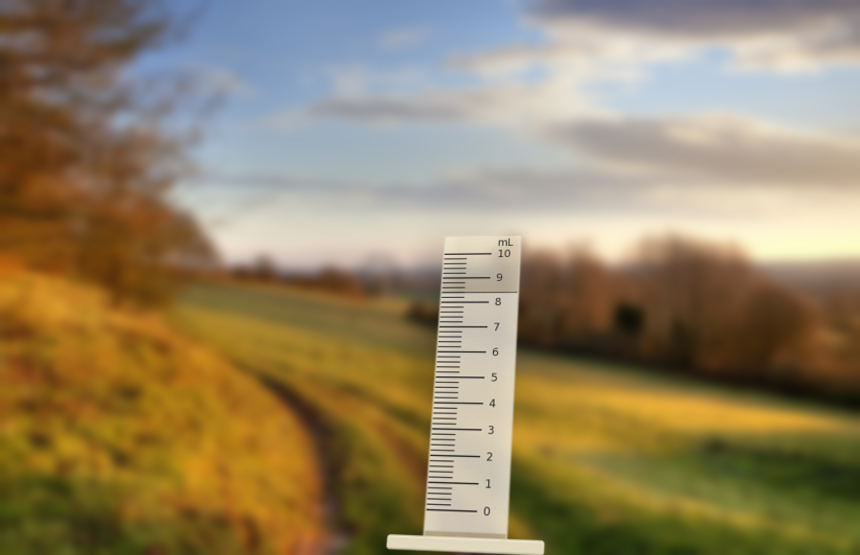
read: 8.4 mL
